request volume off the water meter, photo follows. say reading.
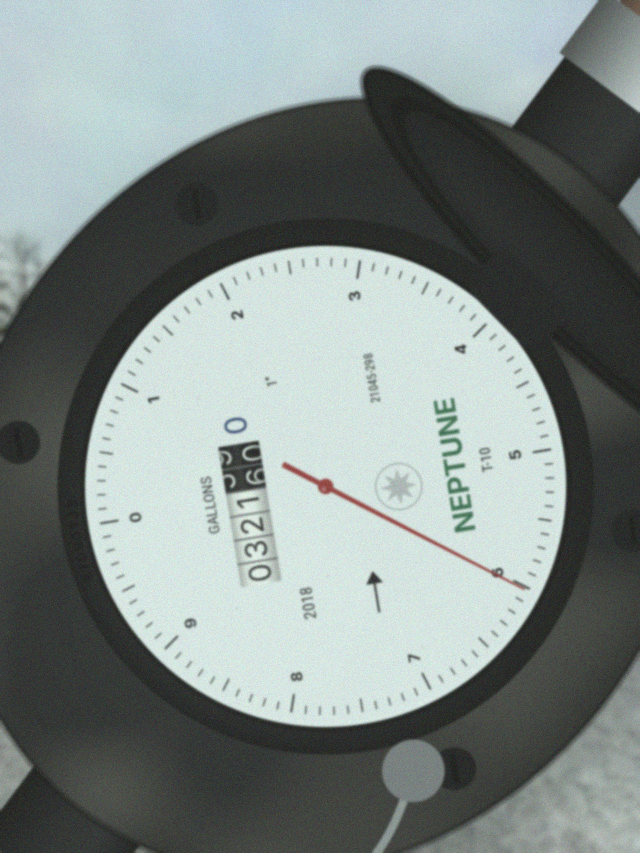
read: 321596.0 gal
